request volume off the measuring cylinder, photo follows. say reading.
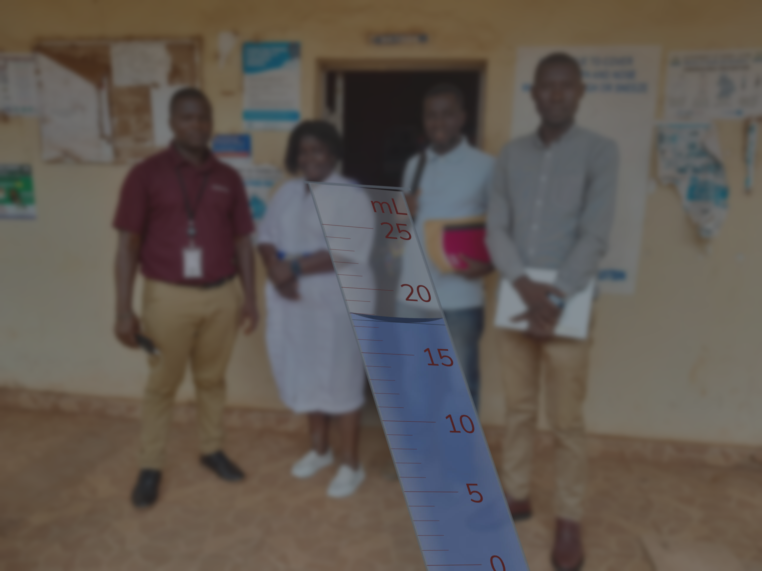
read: 17.5 mL
